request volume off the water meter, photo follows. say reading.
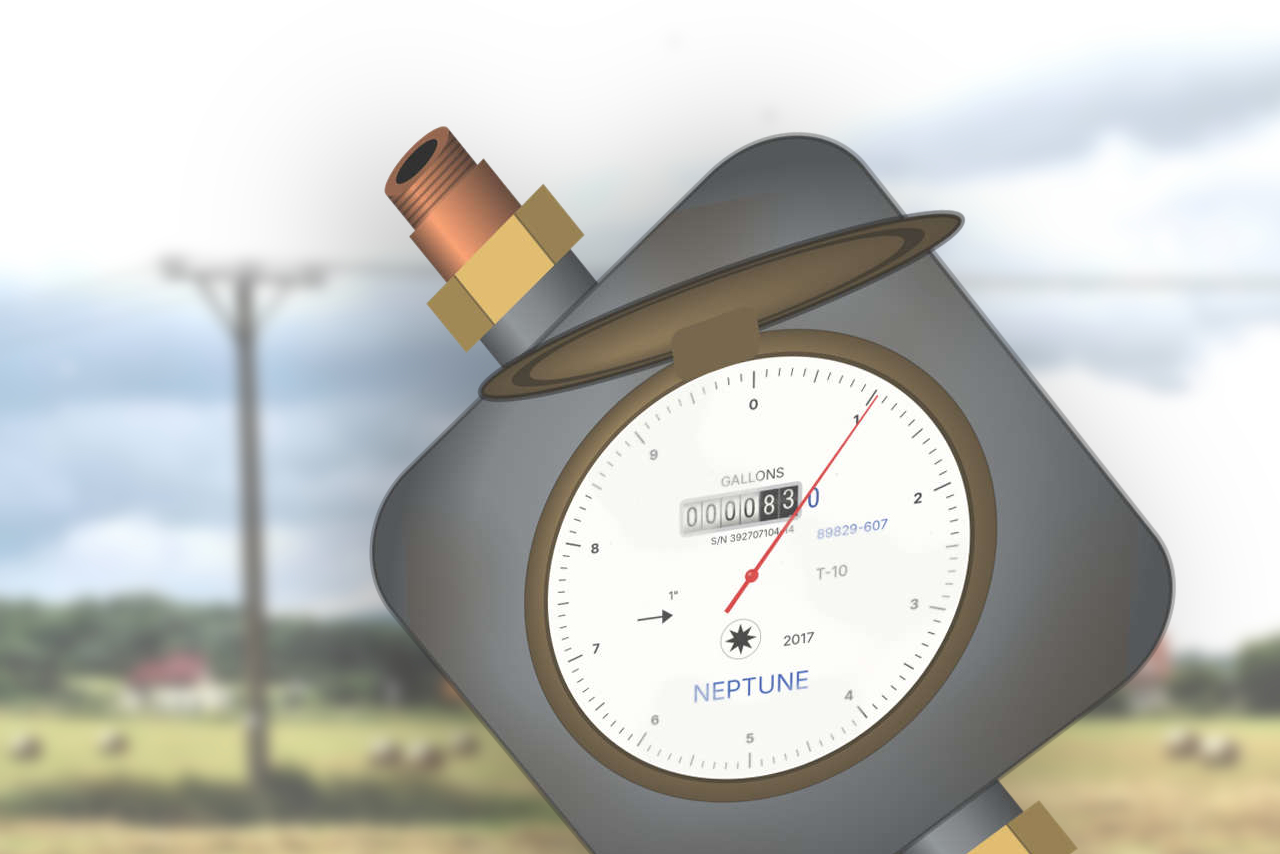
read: 831.0 gal
